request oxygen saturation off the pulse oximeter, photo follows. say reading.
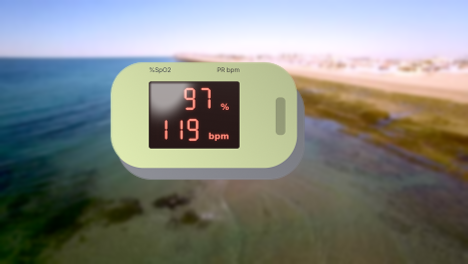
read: 97 %
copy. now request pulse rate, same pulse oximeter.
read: 119 bpm
